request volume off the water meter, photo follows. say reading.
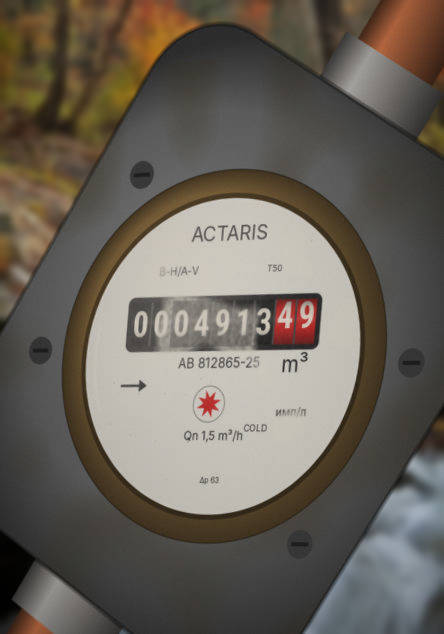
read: 4913.49 m³
